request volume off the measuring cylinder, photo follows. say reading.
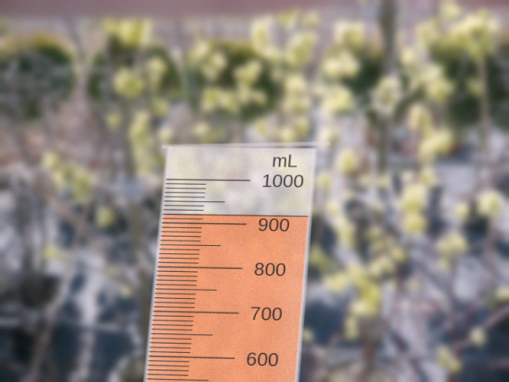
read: 920 mL
